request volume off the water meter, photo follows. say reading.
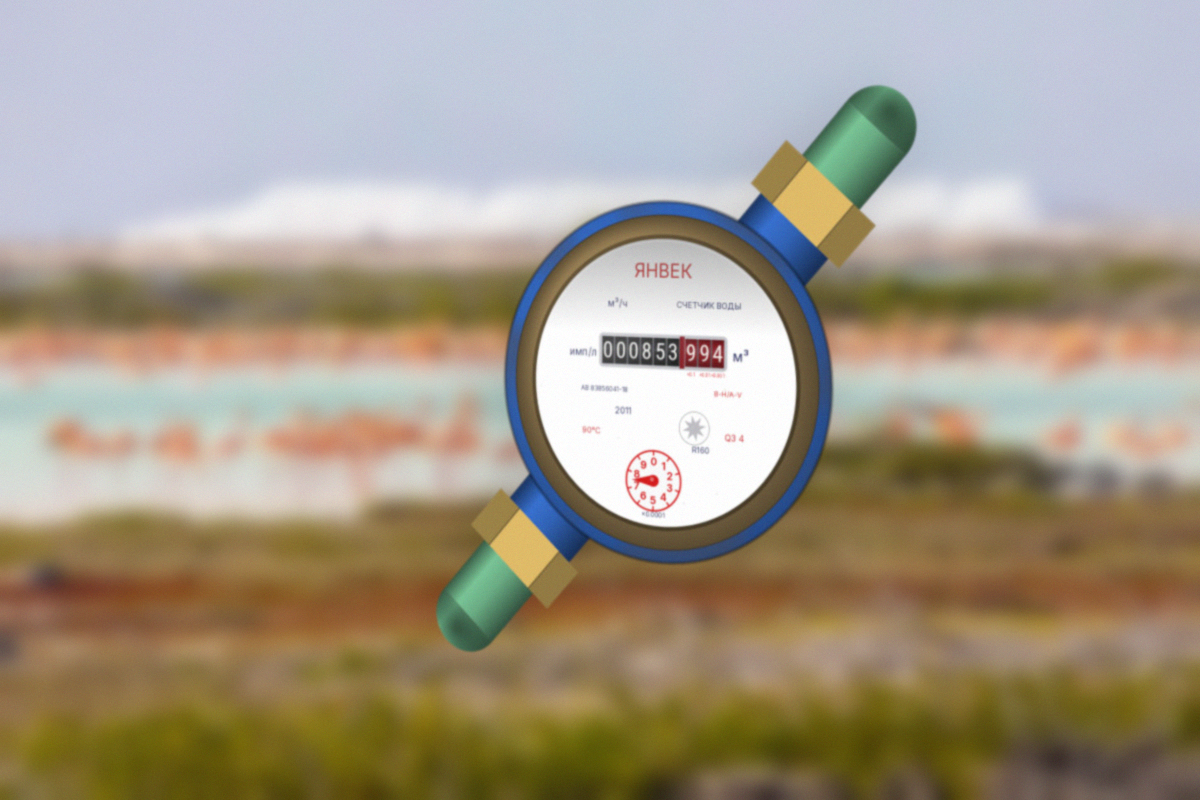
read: 853.9947 m³
